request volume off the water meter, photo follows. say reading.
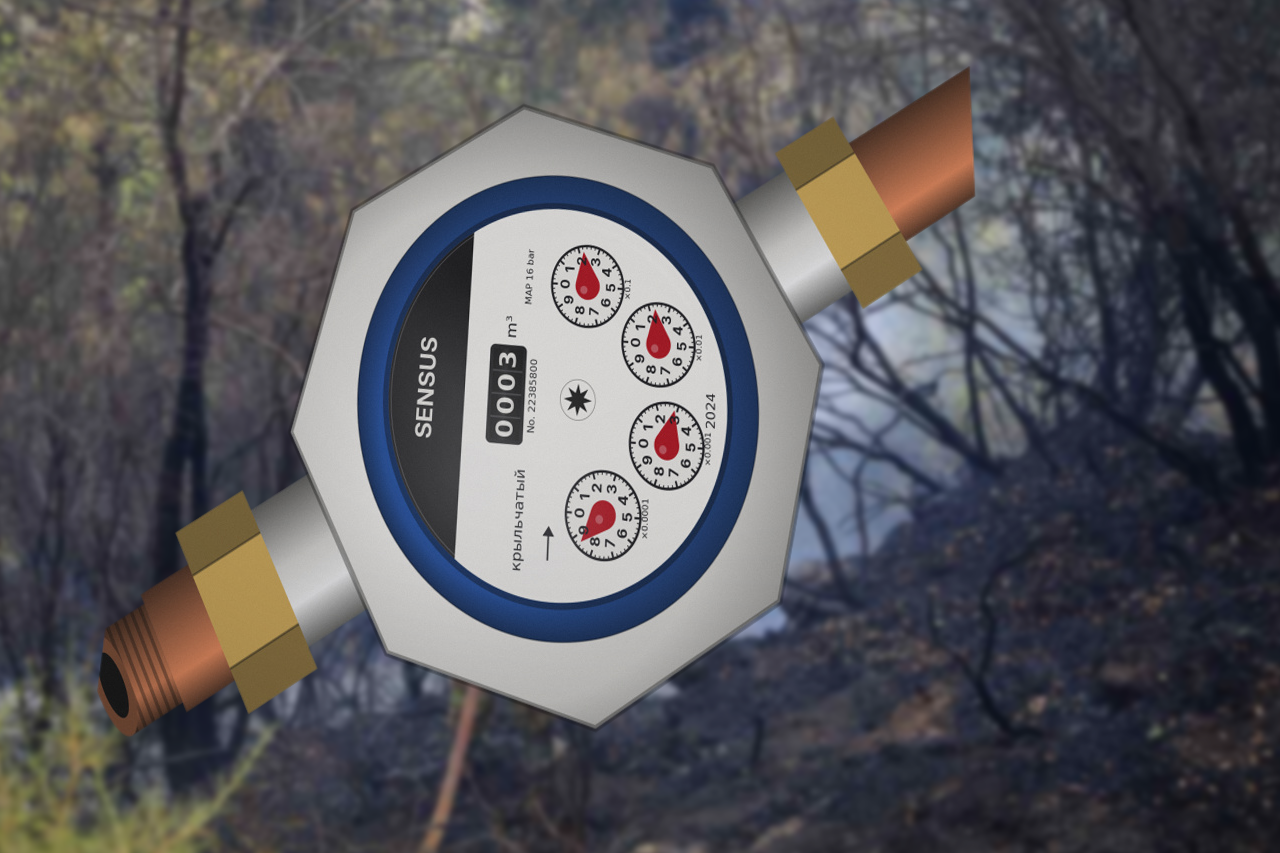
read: 3.2228 m³
